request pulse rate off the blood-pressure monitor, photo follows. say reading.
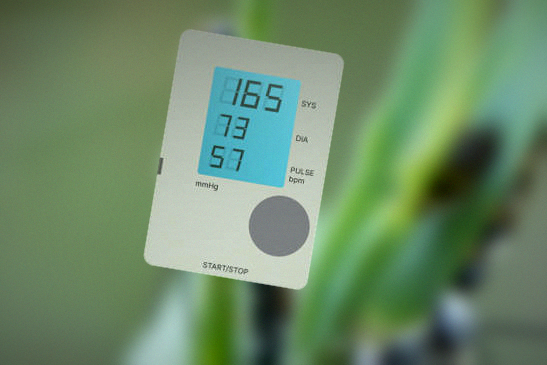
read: 57 bpm
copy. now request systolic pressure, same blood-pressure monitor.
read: 165 mmHg
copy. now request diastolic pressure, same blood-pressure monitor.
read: 73 mmHg
